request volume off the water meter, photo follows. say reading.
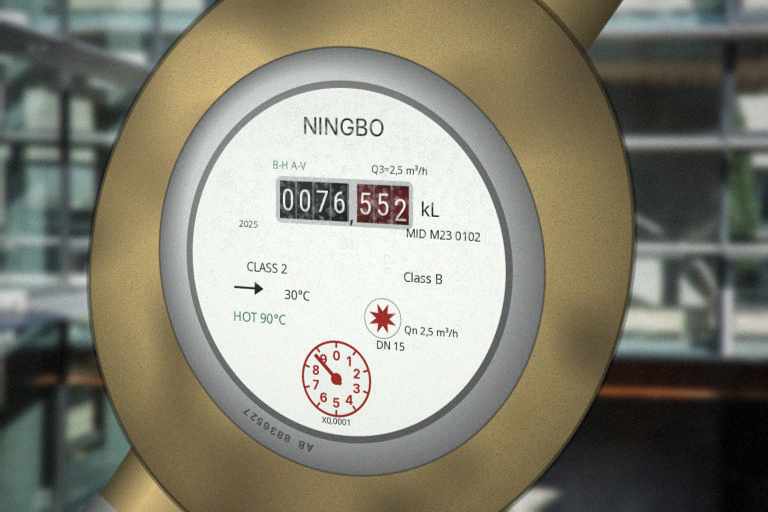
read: 76.5518 kL
